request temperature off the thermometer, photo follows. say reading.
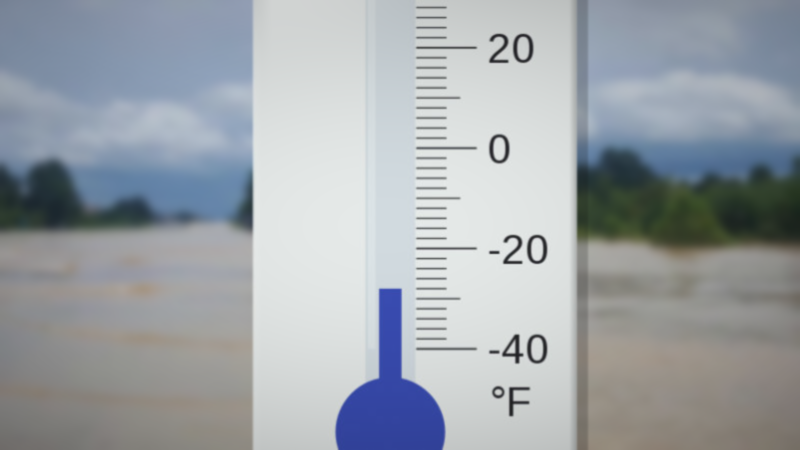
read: -28 °F
